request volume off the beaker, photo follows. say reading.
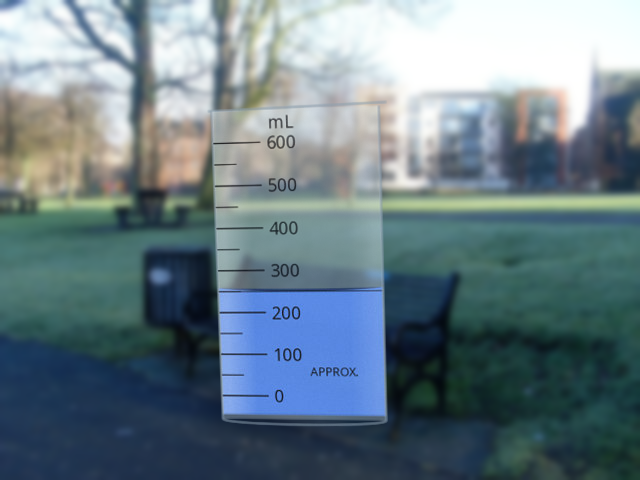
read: 250 mL
